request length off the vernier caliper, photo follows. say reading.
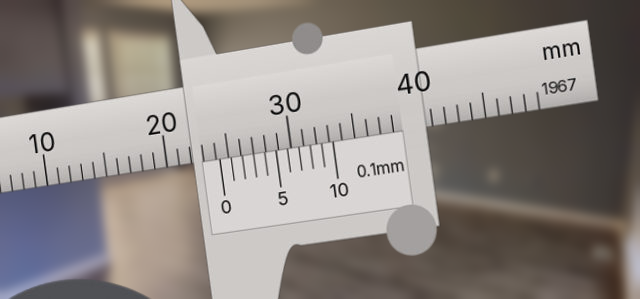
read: 24.3 mm
